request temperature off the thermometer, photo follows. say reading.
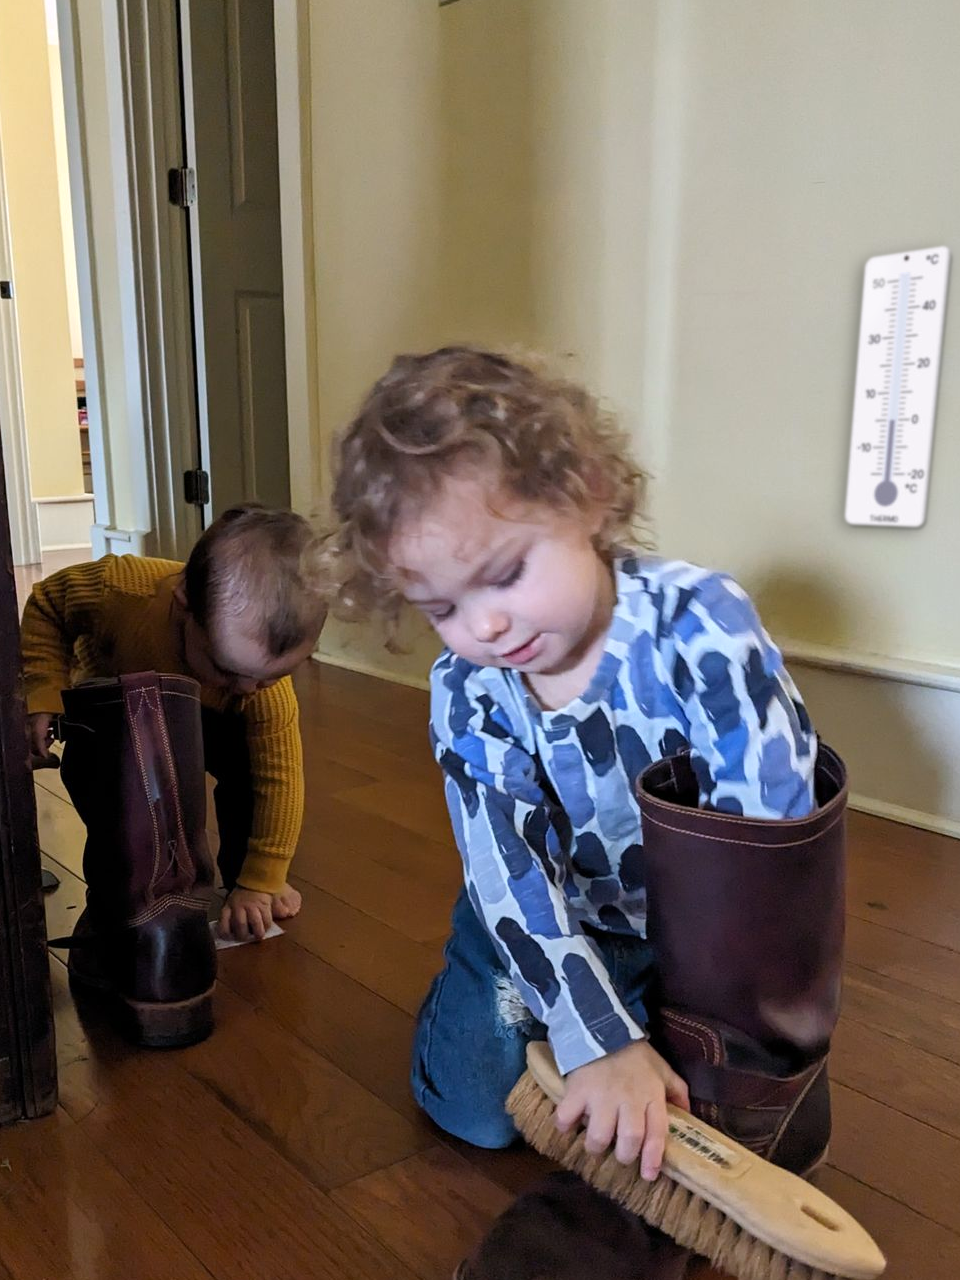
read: 0 °C
